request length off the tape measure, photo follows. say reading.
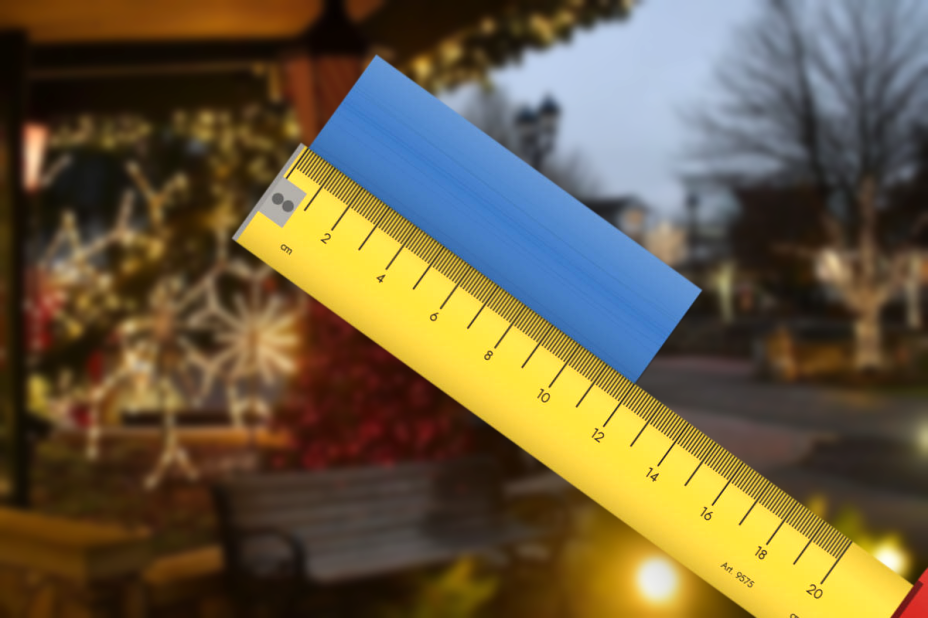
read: 12 cm
